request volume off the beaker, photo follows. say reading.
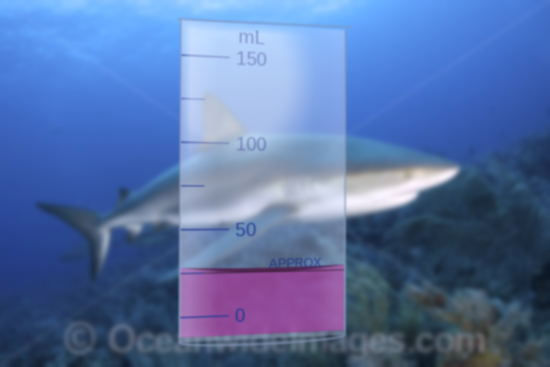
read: 25 mL
